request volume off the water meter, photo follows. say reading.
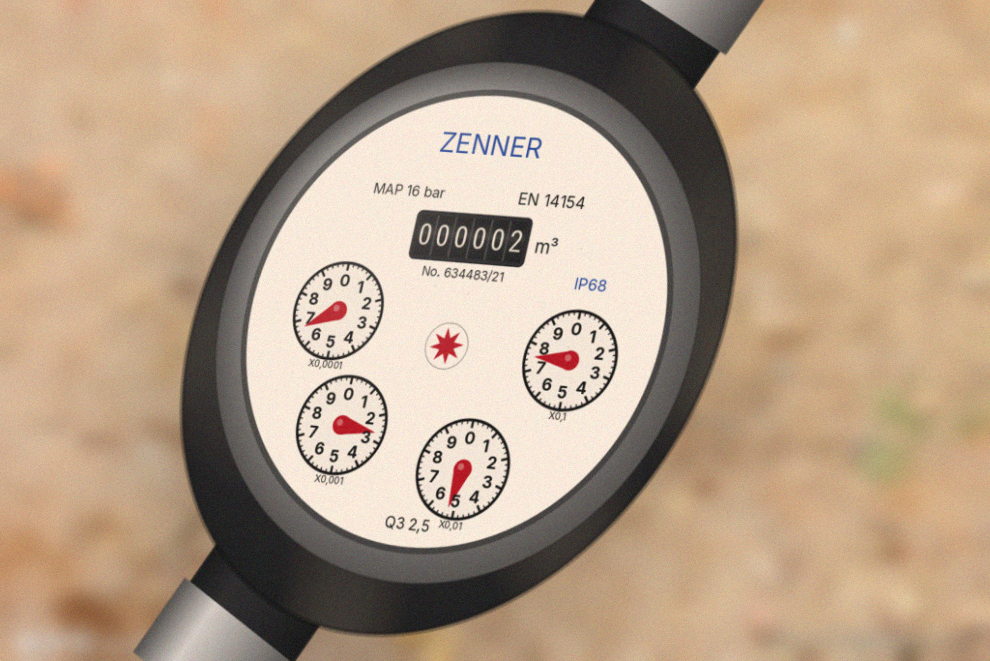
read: 2.7526 m³
